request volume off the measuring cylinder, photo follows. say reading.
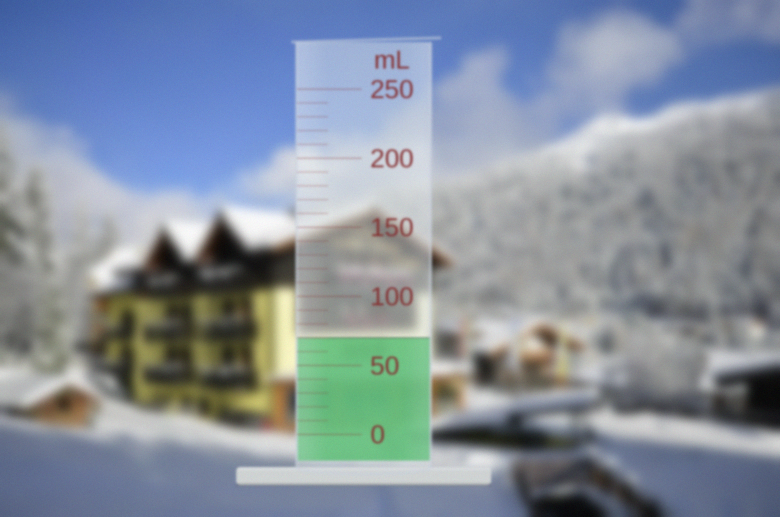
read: 70 mL
